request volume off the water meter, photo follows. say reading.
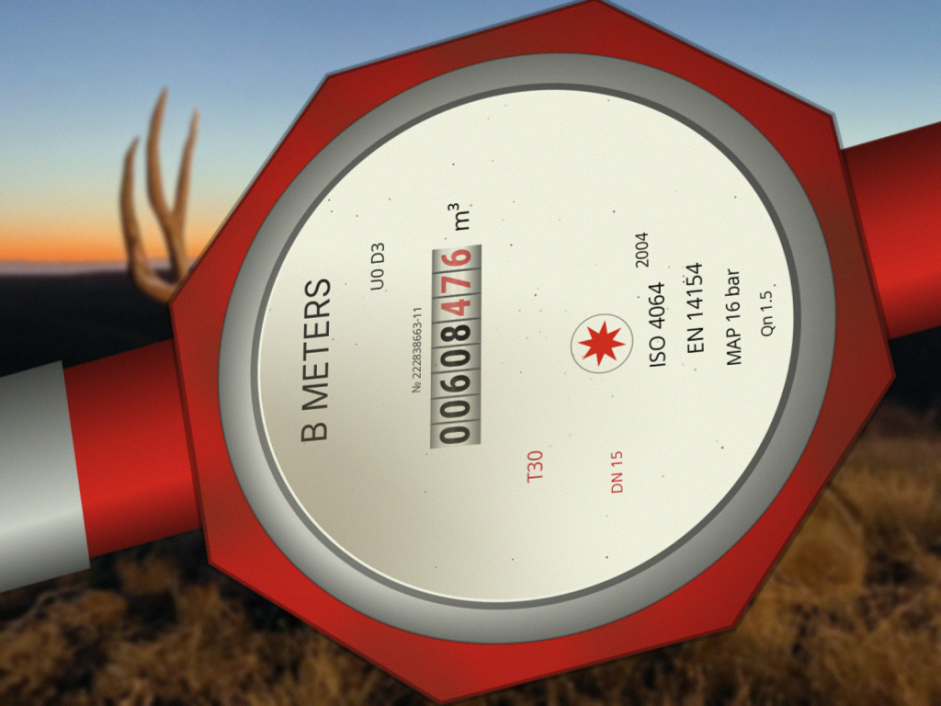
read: 608.476 m³
